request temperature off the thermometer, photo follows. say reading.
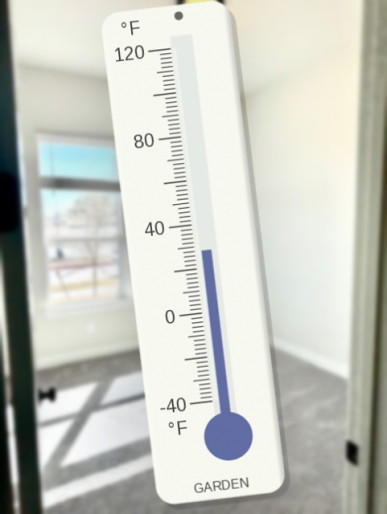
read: 28 °F
